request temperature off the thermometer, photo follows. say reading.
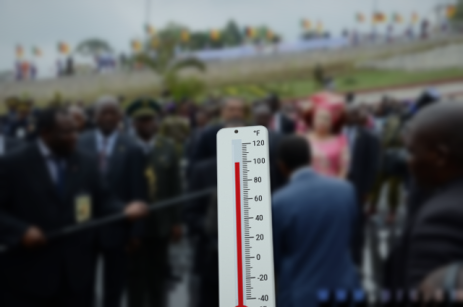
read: 100 °F
